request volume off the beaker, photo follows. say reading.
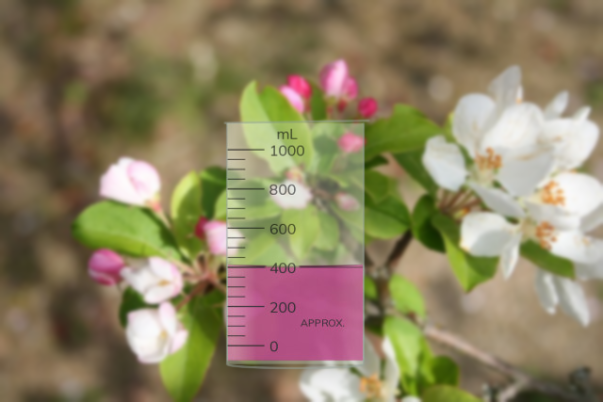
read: 400 mL
